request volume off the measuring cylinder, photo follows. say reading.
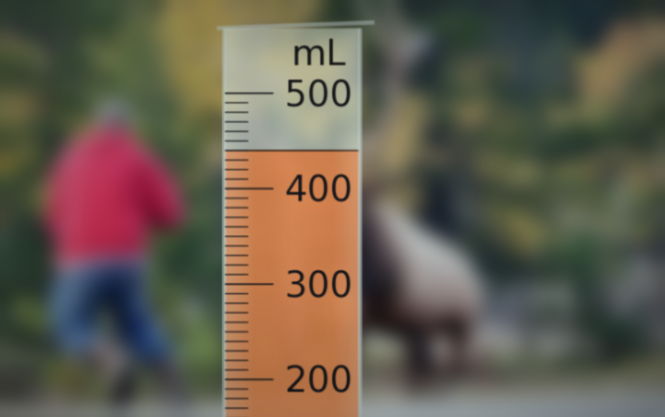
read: 440 mL
